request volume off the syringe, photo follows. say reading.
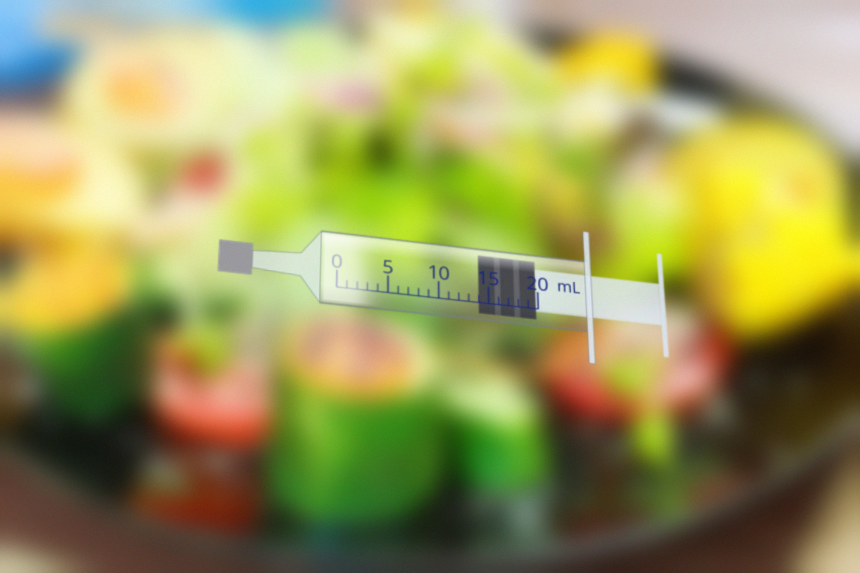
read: 14 mL
